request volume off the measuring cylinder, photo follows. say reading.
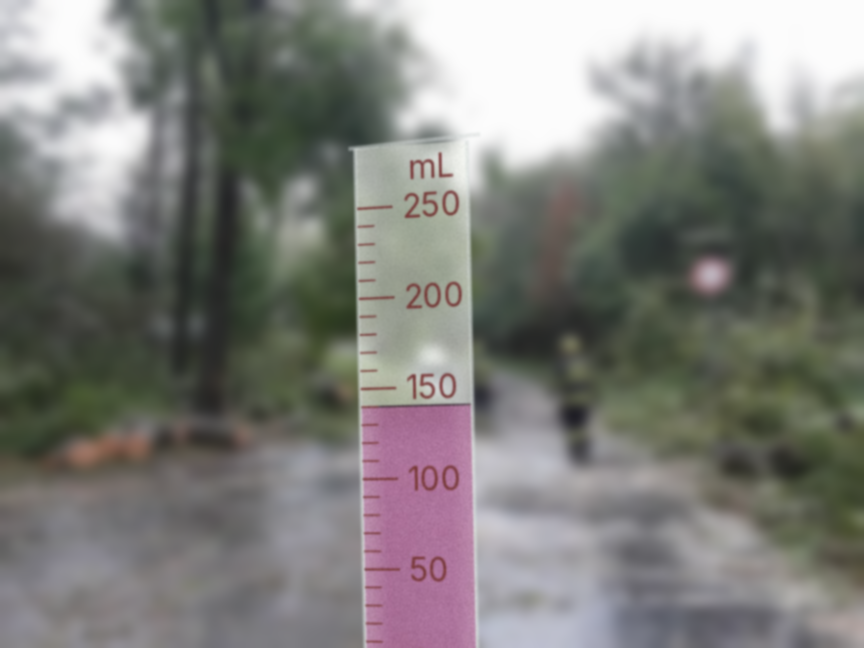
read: 140 mL
